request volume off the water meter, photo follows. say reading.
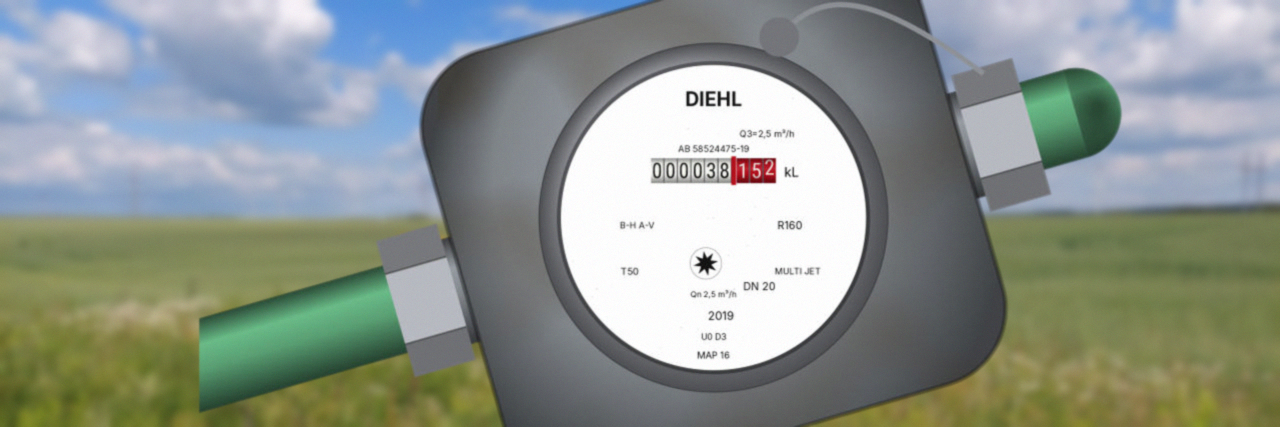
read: 38.152 kL
